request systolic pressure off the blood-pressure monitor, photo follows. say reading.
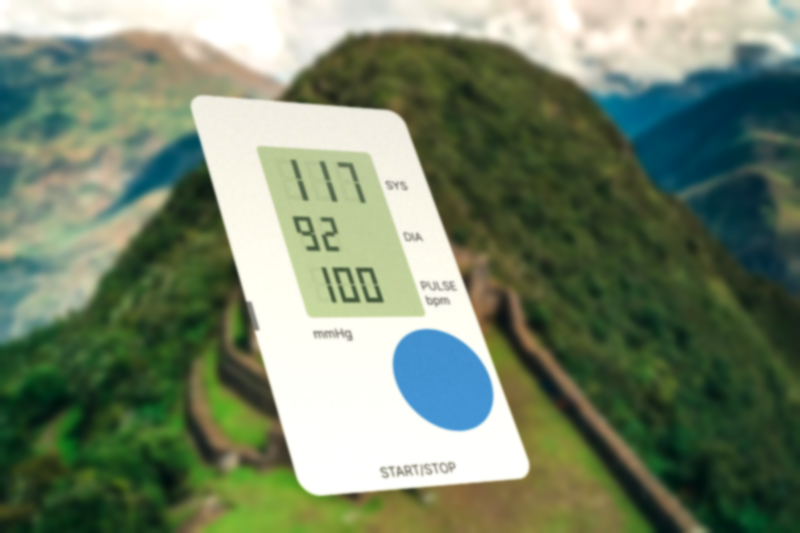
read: 117 mmHg
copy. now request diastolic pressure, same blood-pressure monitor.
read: 92 mmHg
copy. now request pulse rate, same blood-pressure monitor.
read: 100 bpm
